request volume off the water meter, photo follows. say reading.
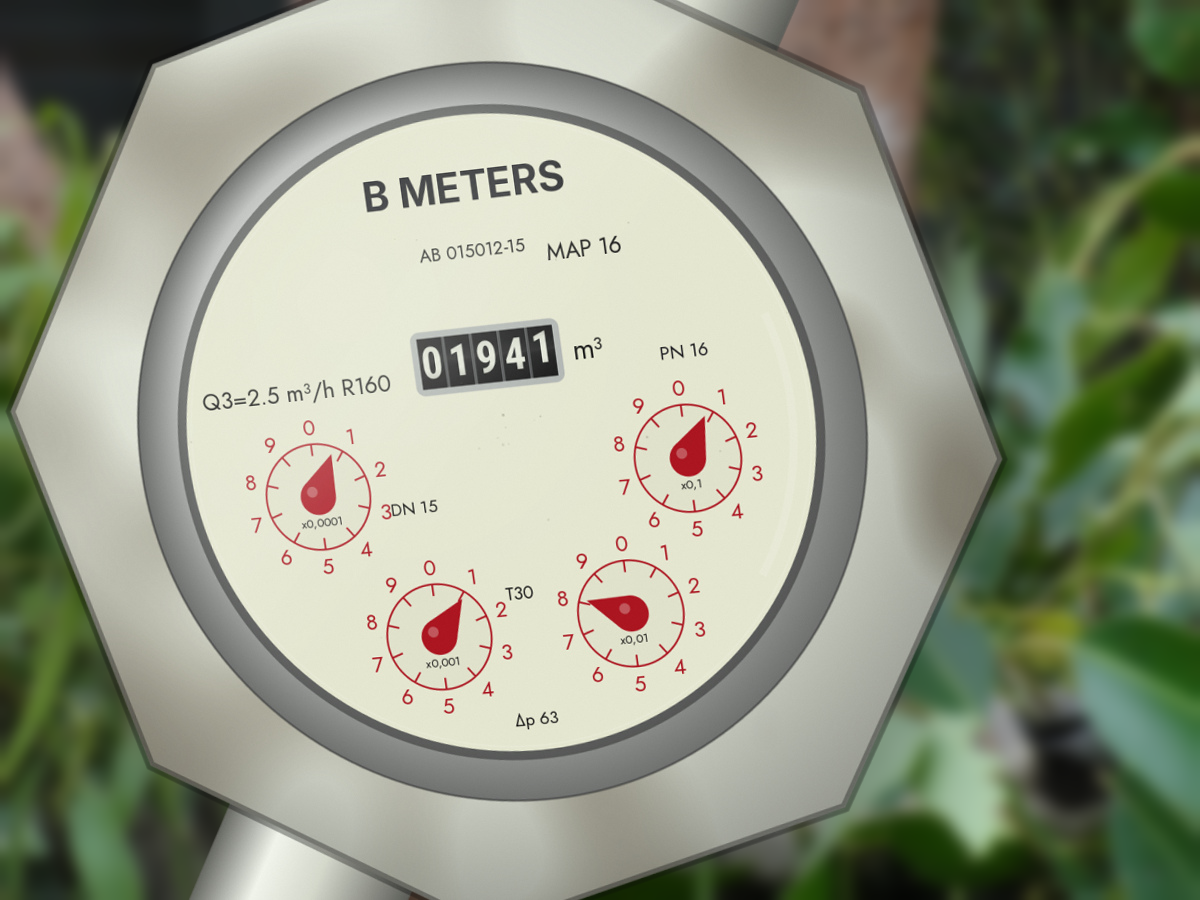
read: 1941.0810 m³
